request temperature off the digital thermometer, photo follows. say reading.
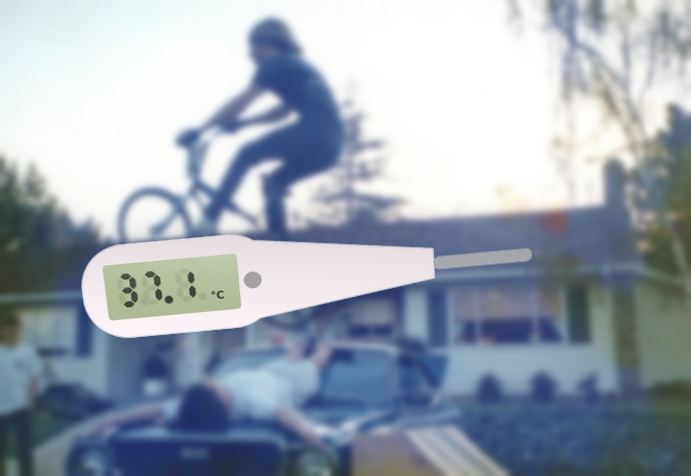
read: 37.1 °C
